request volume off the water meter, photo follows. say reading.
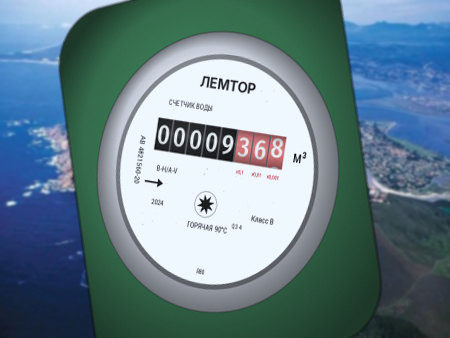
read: 9.368 m³
